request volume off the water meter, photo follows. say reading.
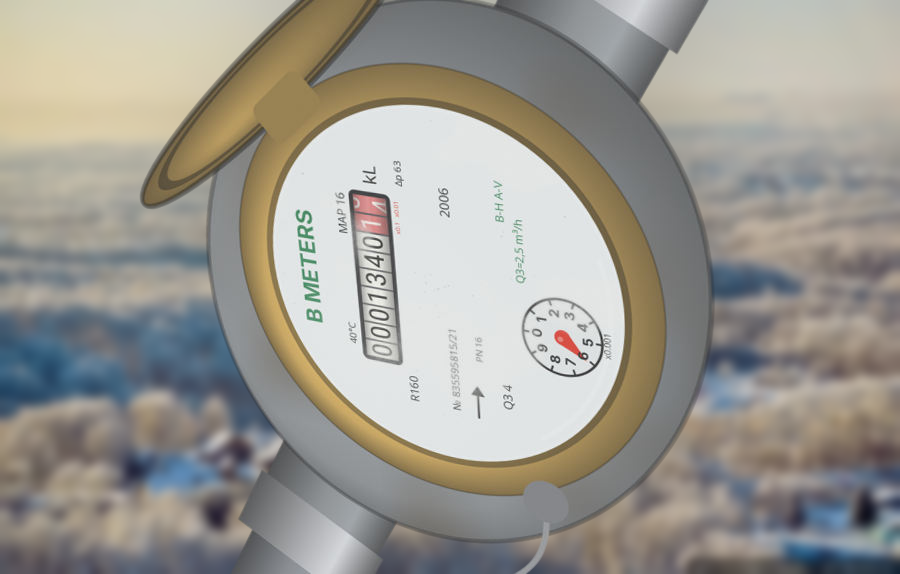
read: 1340.136 kL
